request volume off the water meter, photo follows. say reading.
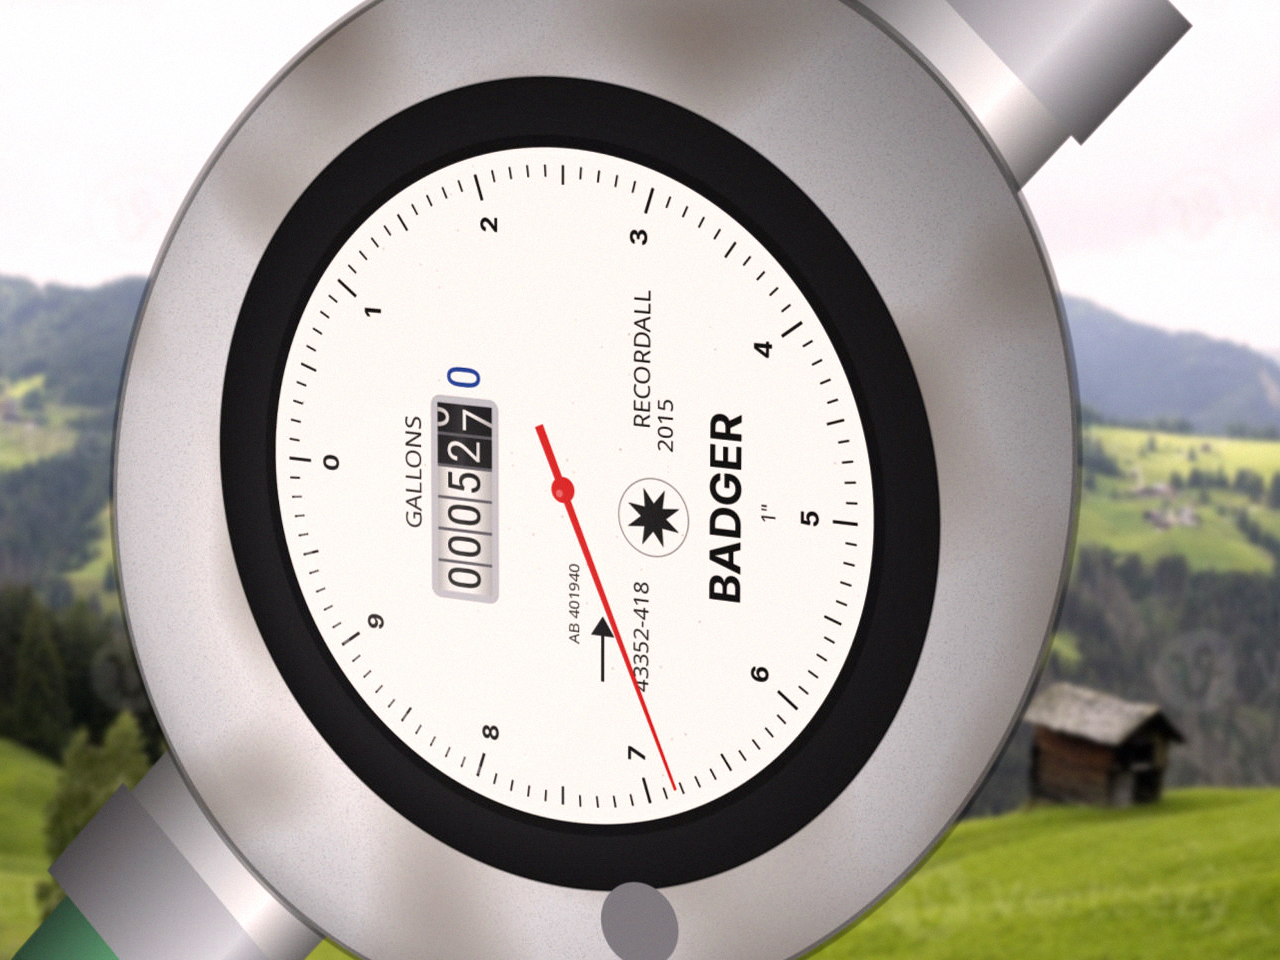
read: 5266.8 gal
